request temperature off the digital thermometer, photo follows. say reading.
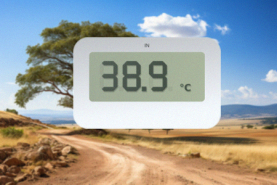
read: 38.9 °C
